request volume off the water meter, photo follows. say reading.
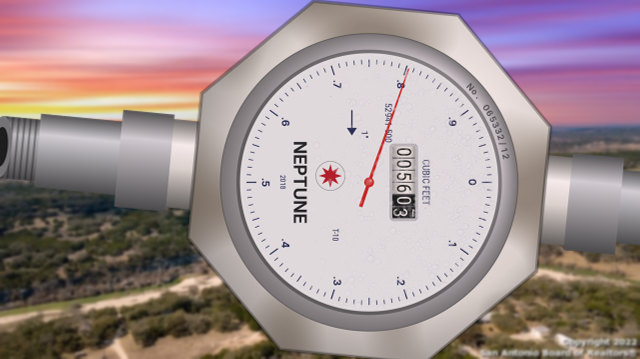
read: 5602.80 ft³
